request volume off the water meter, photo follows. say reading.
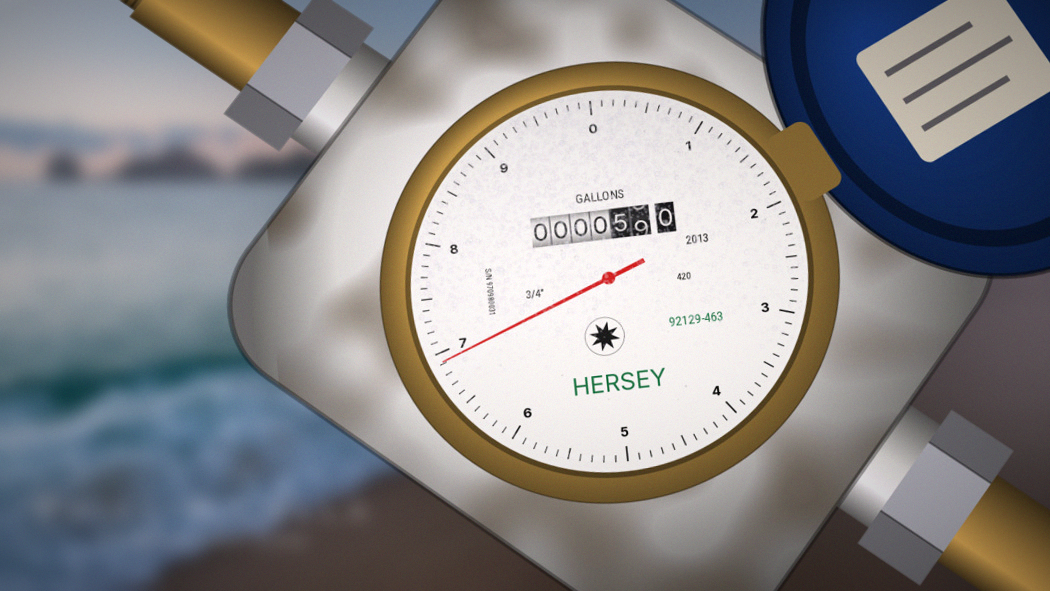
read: 586.9 gal
